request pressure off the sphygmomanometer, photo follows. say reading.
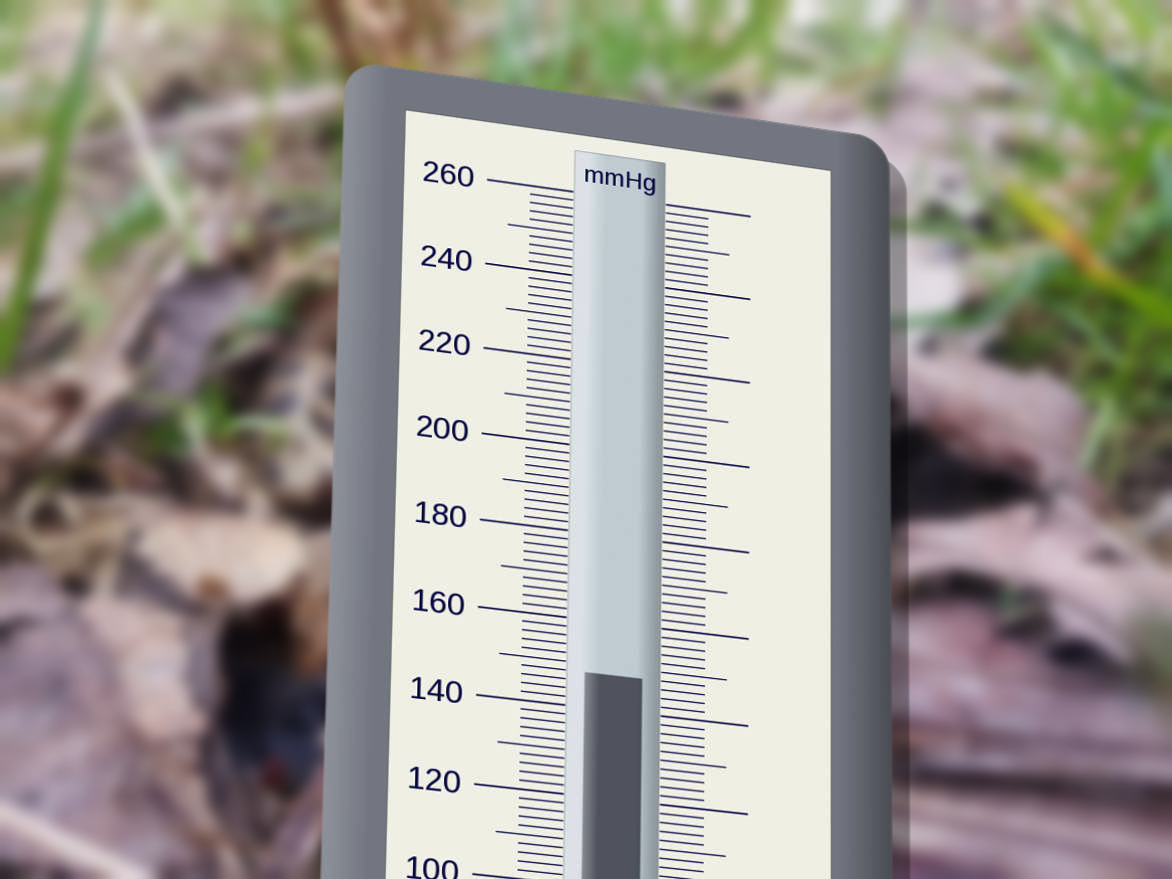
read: 148 mmHg
